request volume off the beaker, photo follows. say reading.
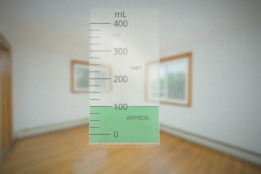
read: 100 mL
